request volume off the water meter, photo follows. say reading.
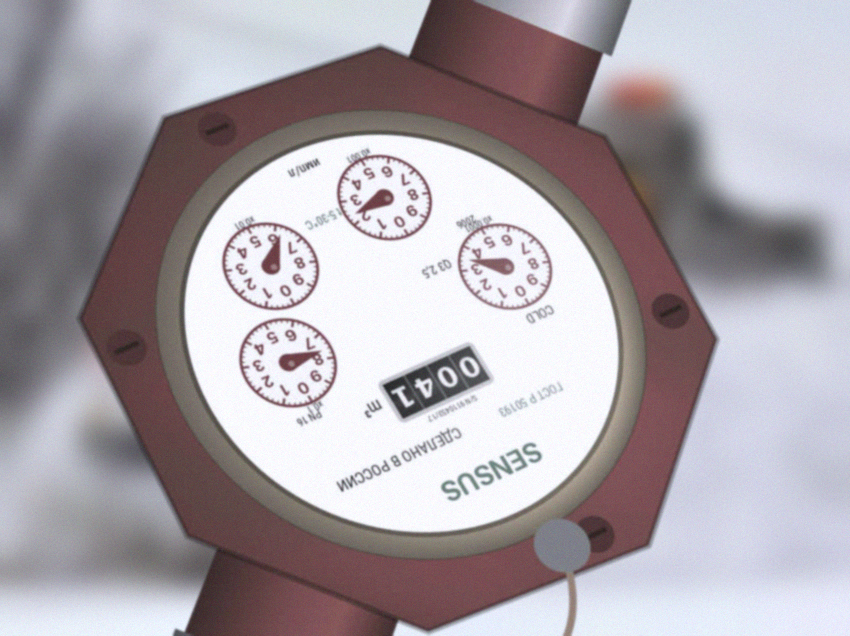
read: 41.7623 m³
